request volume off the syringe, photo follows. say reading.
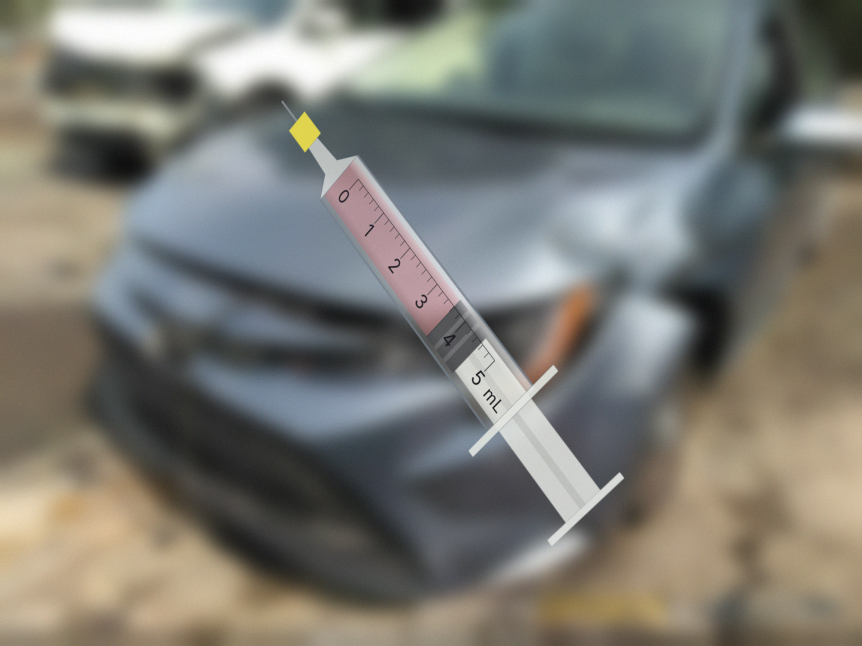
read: 3.6 mL
